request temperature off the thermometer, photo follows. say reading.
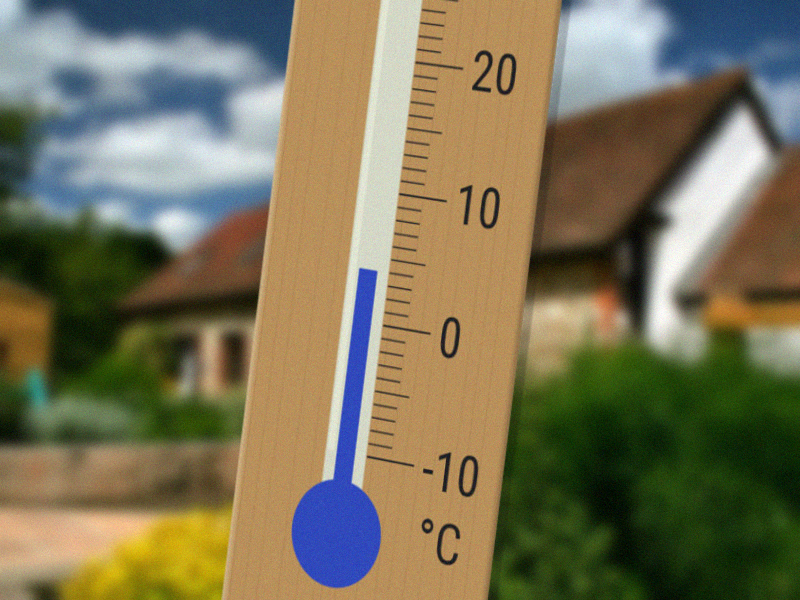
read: 4 °C
